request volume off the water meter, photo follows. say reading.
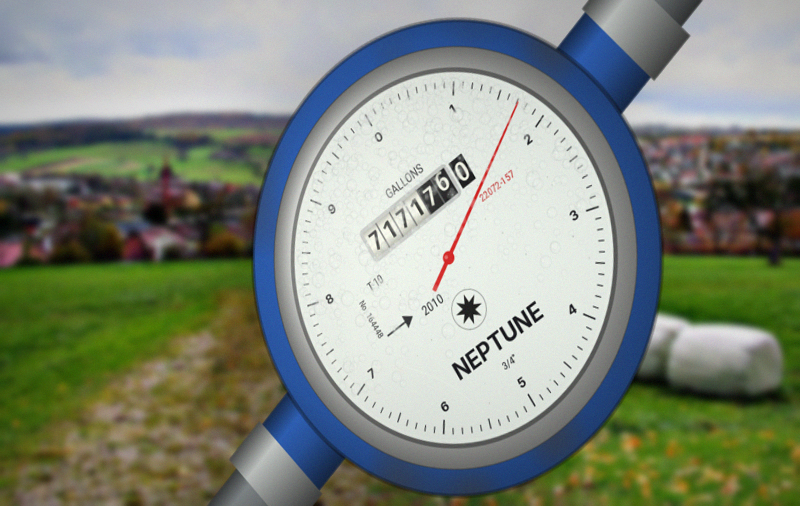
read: 7171761.7 gal
